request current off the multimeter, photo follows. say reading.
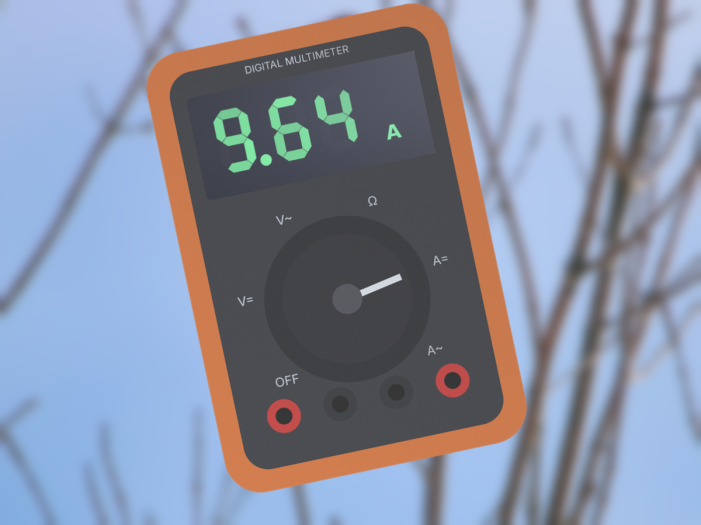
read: 9.64 A
